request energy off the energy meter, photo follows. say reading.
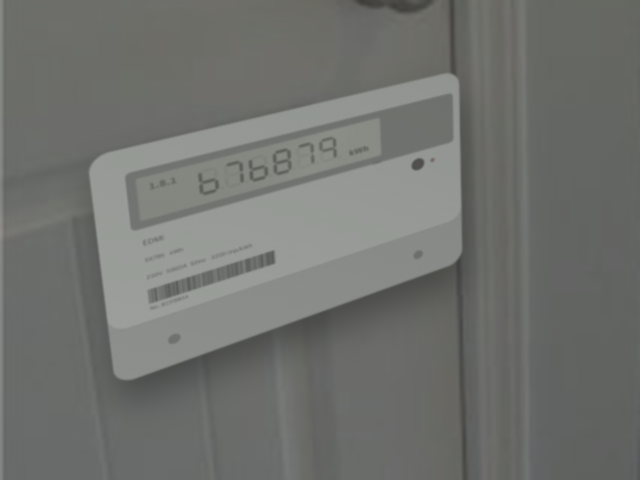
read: 676879 kWh
